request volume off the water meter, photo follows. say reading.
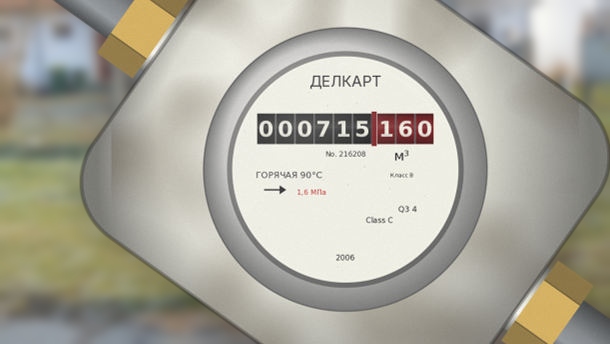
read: 715.160 m³
